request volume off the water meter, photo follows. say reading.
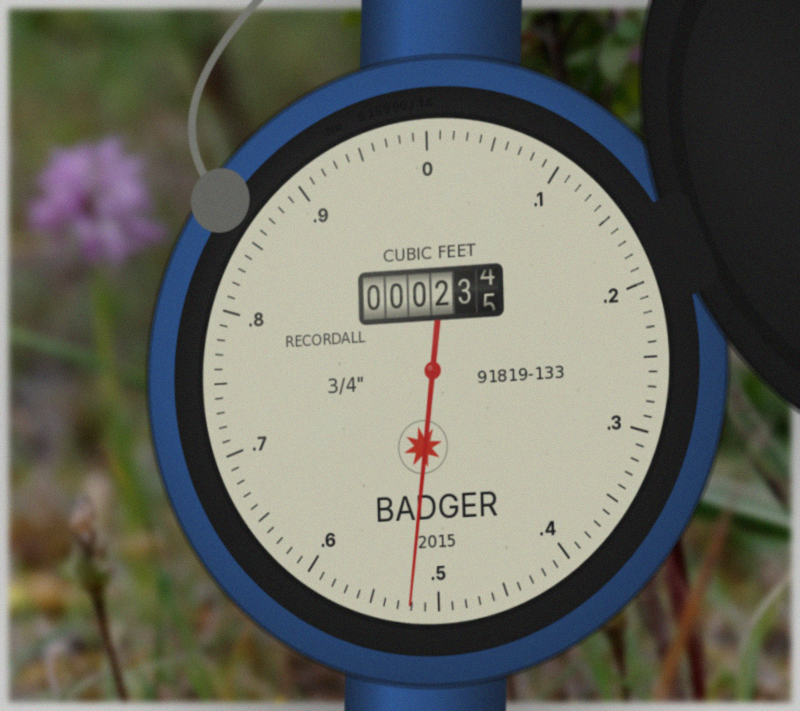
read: 234.52 ft³
